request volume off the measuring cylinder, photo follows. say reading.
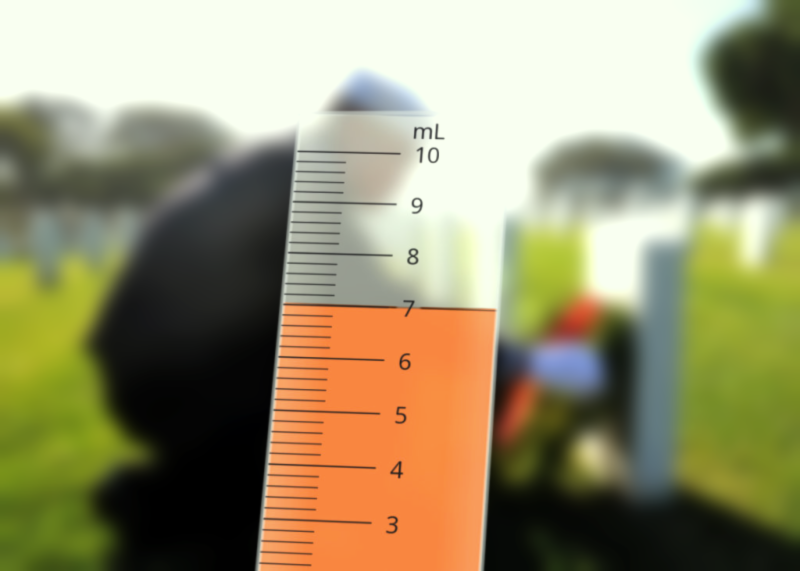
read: 7 mL
